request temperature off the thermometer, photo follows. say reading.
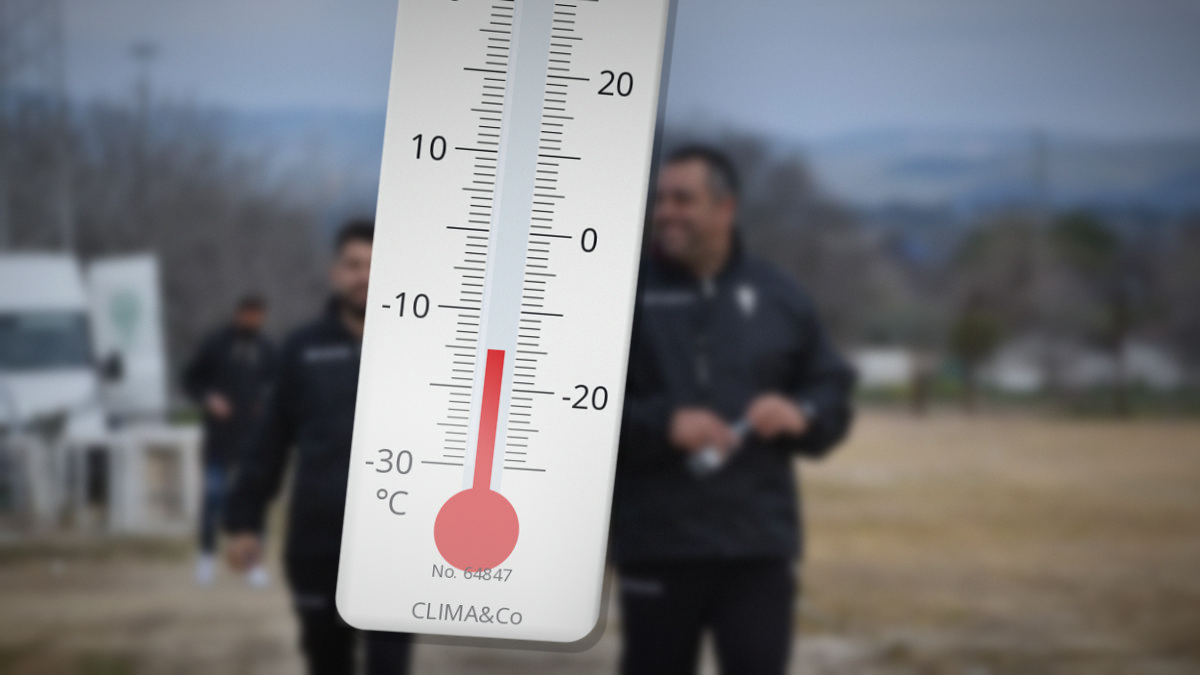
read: -15 °C
